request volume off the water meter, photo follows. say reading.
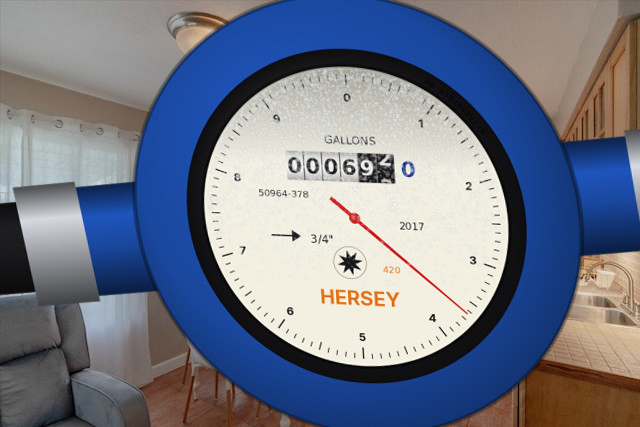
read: 6923.6 gal
